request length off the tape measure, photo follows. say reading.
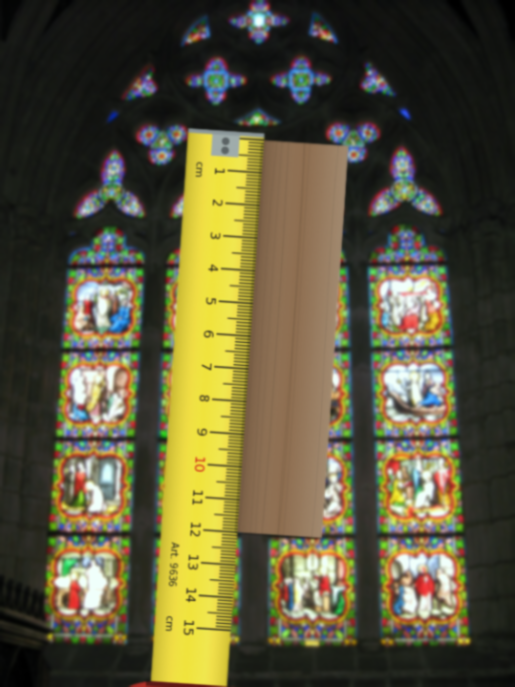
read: 12 cm
